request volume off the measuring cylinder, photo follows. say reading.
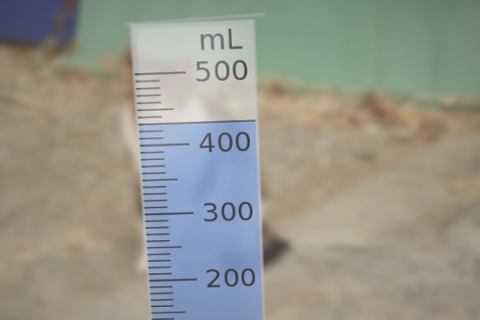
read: 430 mL
